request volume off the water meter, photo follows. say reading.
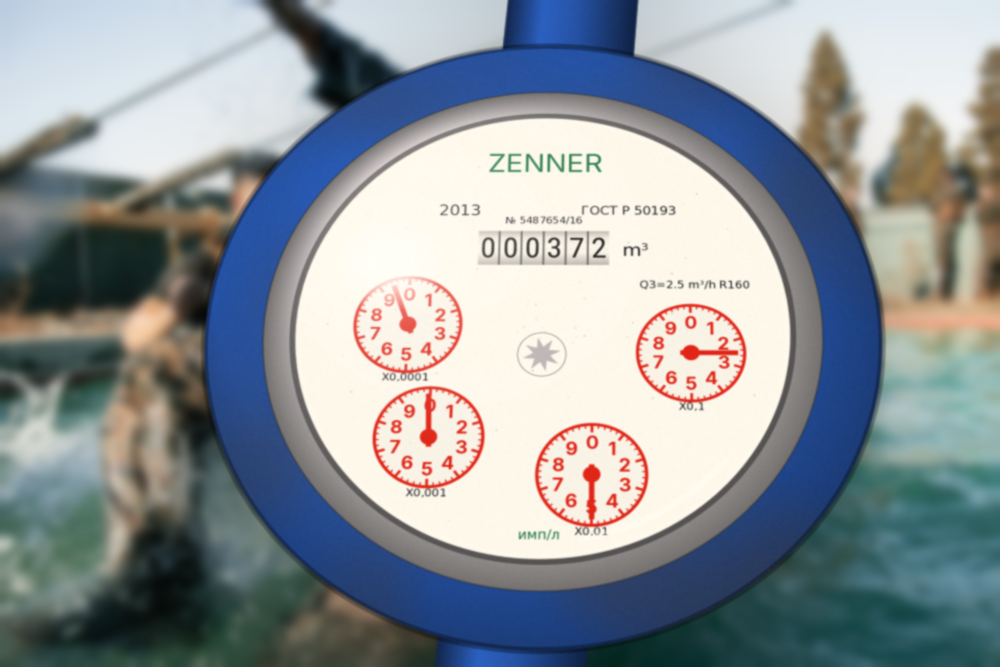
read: 372.2499 m³
